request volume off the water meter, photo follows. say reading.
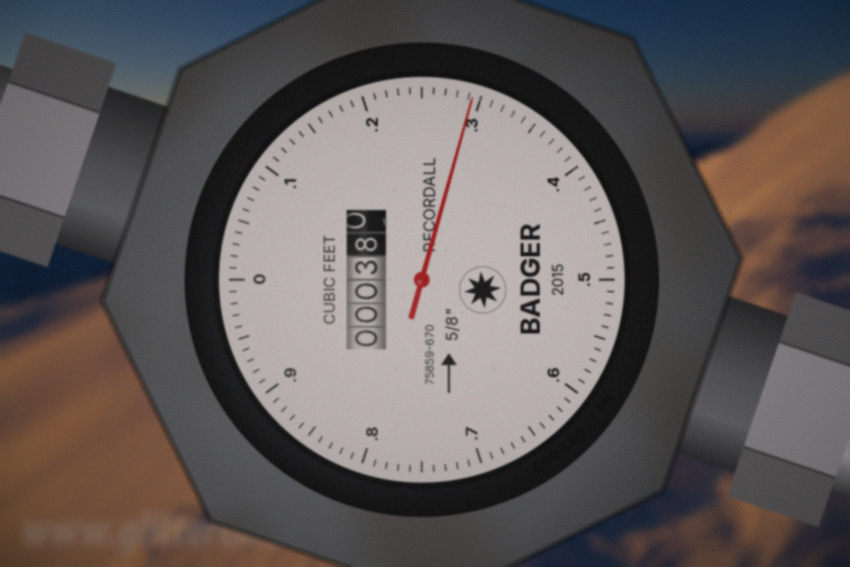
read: 380.29 ft³
